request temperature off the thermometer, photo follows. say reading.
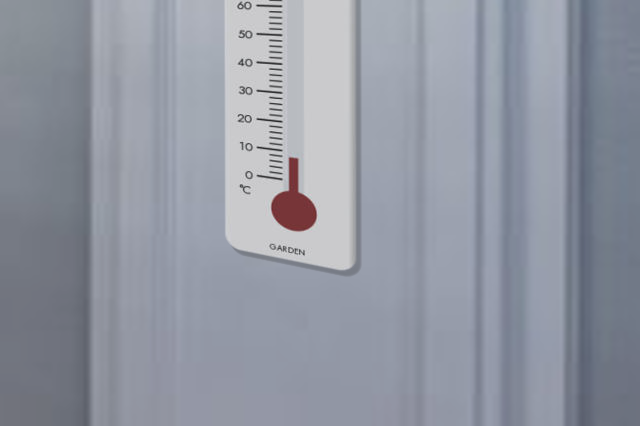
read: 8 °C
